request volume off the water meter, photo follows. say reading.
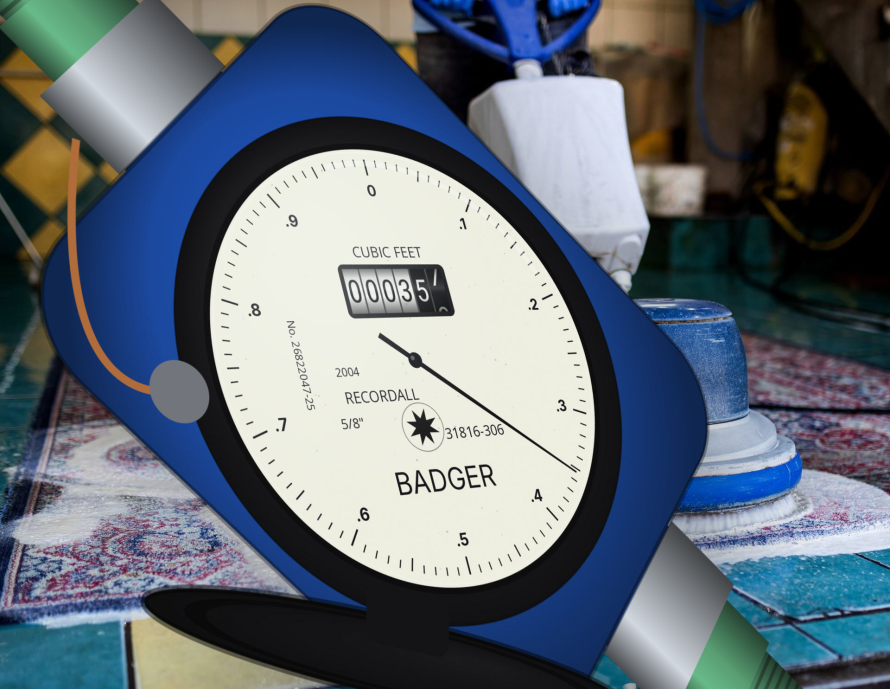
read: 357.35 ft³
